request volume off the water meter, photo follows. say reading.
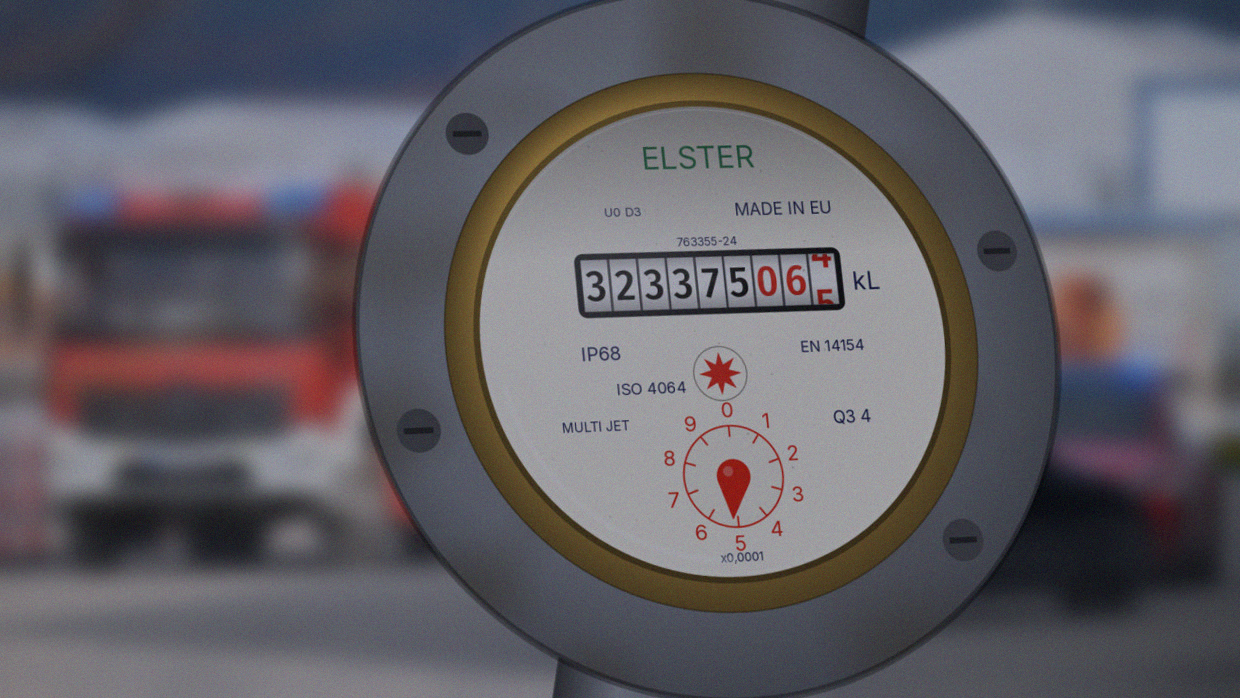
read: 323375.0645 kL
